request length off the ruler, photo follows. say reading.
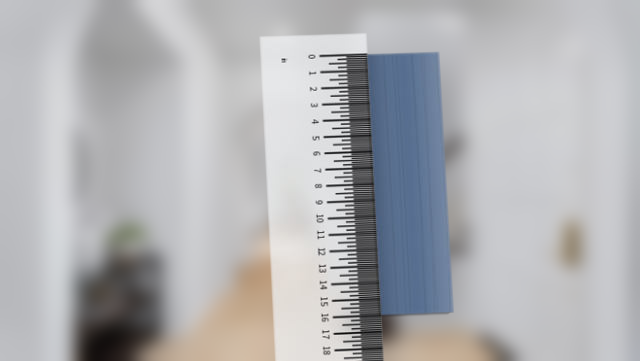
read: 16 in
